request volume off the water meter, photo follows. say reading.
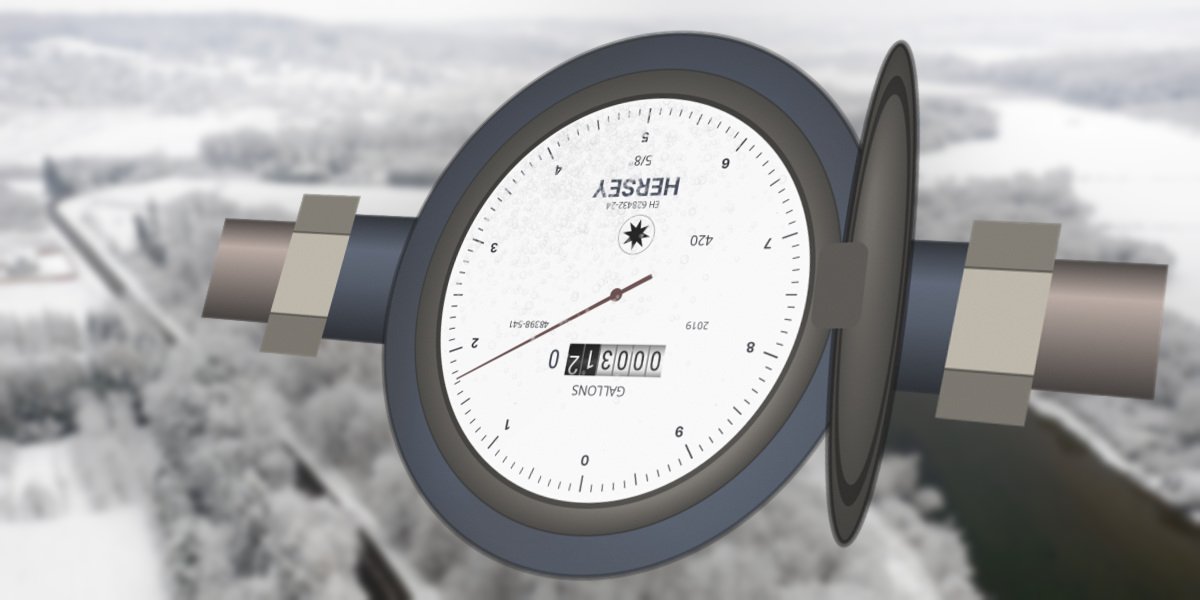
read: 3121.7 gal
